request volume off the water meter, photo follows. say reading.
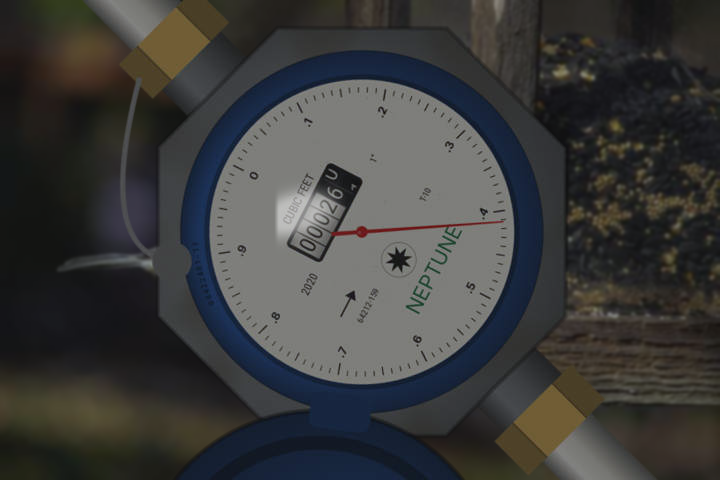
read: 260.41 ft³
